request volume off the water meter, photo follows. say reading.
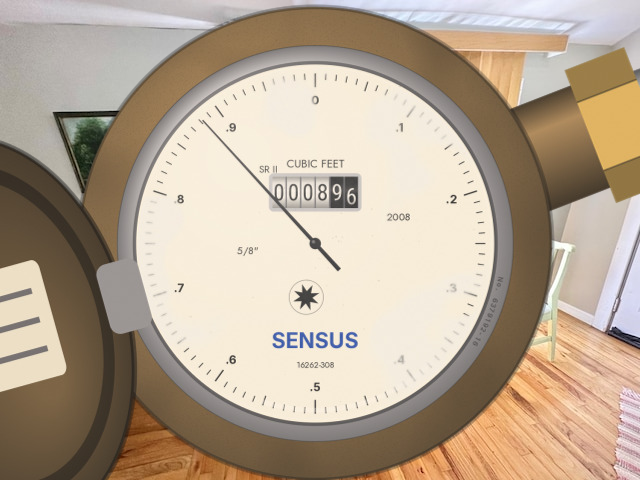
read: 895.88 ft³
